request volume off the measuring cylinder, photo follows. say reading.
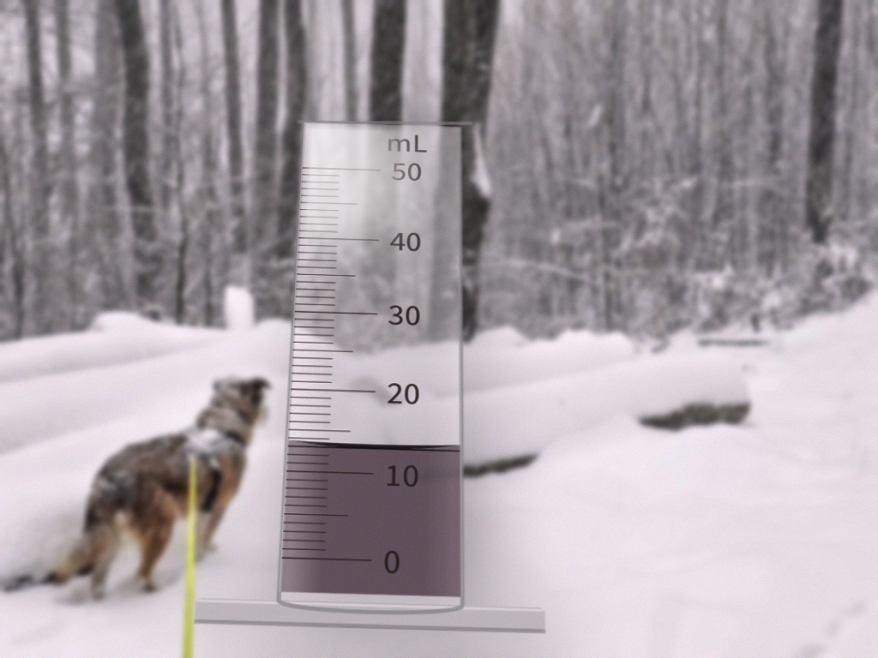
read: 13 mL
